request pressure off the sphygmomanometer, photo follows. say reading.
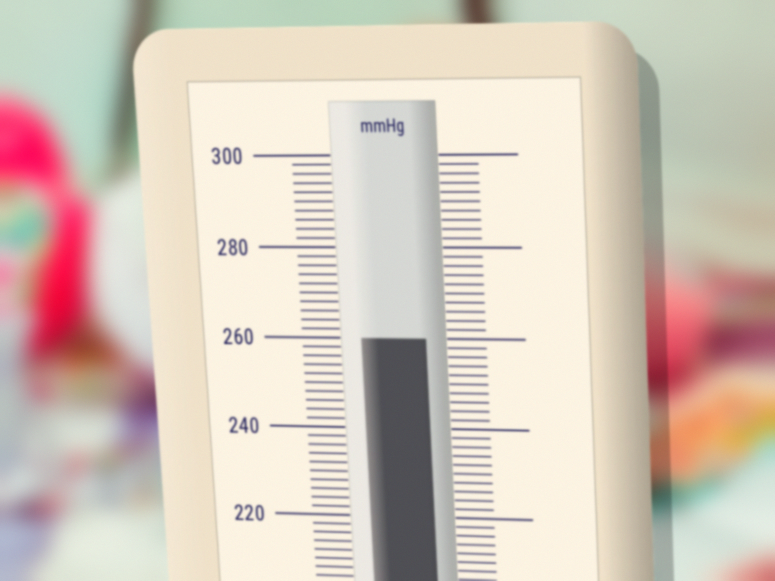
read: 260 mmHg
